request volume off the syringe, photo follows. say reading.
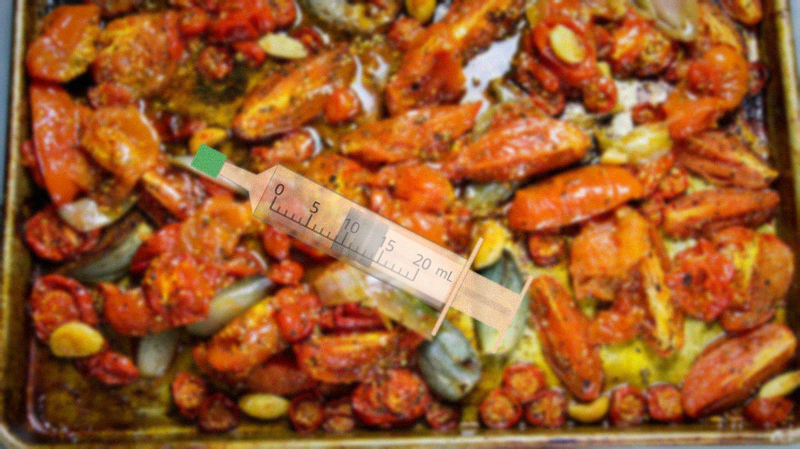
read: 9 mL
